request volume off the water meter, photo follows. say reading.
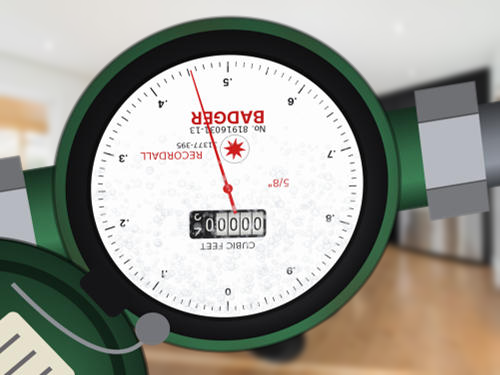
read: 2.45 ft³
